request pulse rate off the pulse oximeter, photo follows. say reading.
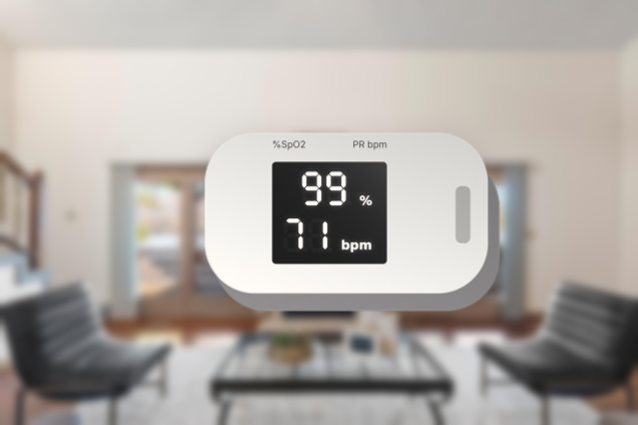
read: 71 bpm
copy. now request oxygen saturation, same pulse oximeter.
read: 99 %
